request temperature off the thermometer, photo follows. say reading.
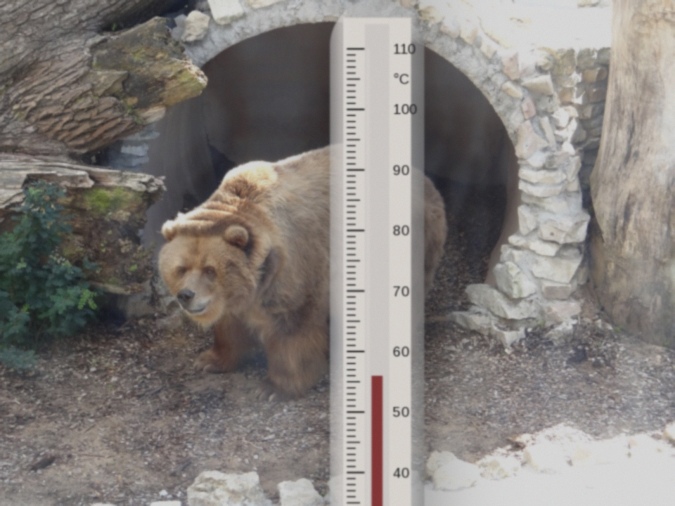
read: 56 °C
